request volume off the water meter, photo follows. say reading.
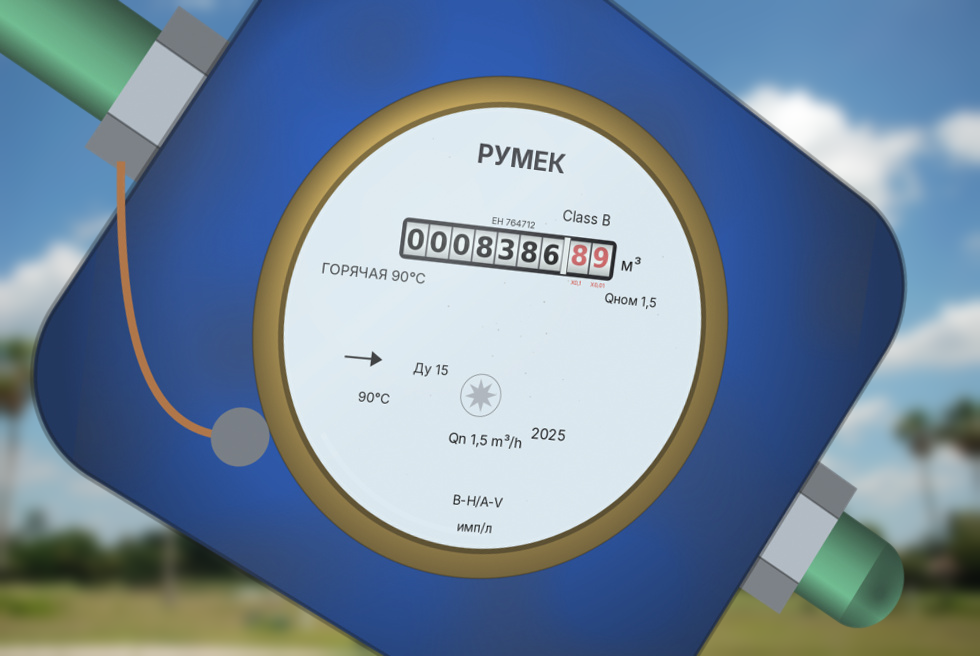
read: 8386.89 m³
